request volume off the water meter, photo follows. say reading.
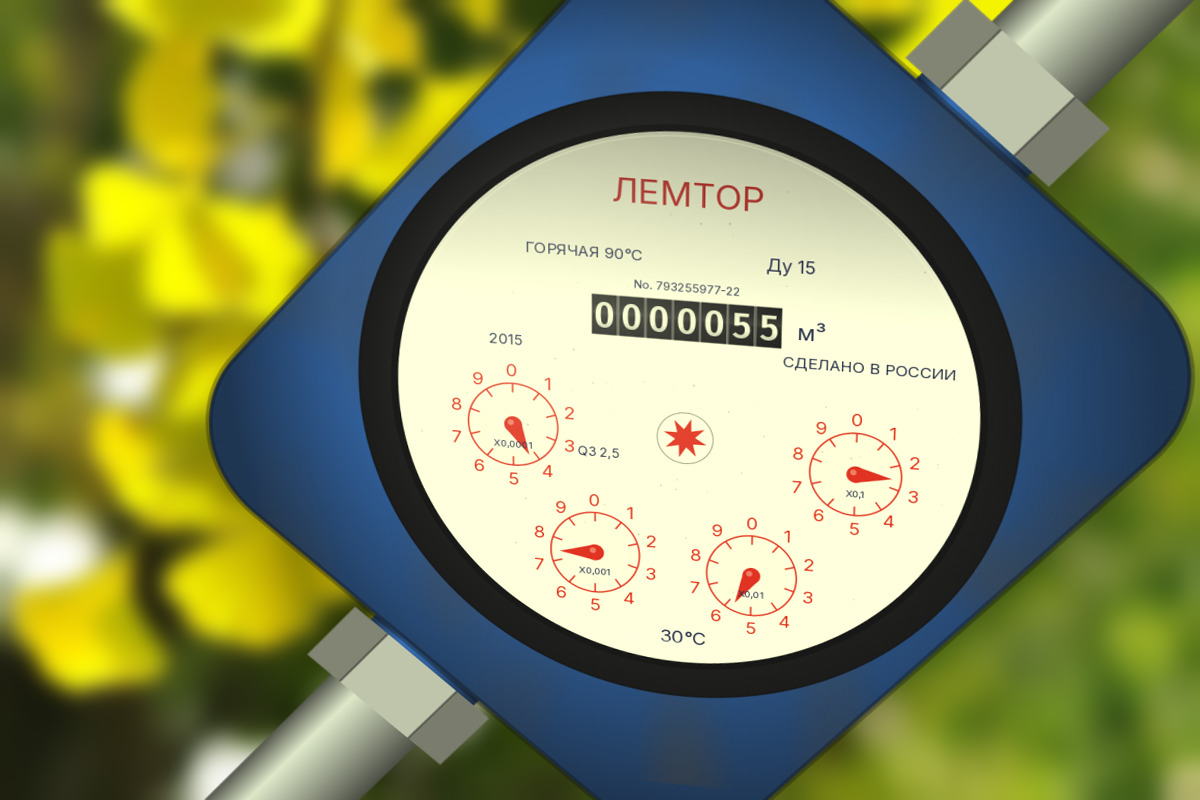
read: 55.2574 m³
